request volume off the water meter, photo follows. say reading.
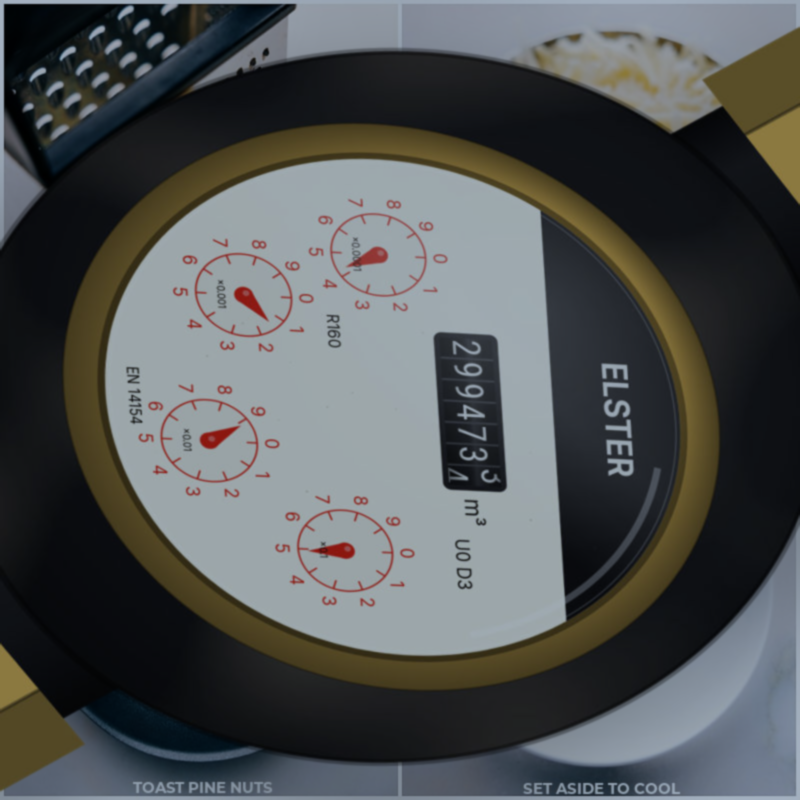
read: 2994733.4914 m³
